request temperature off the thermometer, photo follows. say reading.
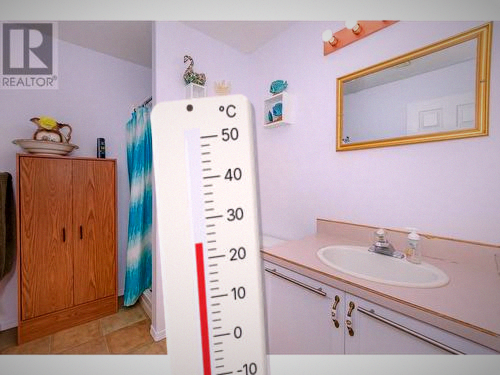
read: 24 °C
